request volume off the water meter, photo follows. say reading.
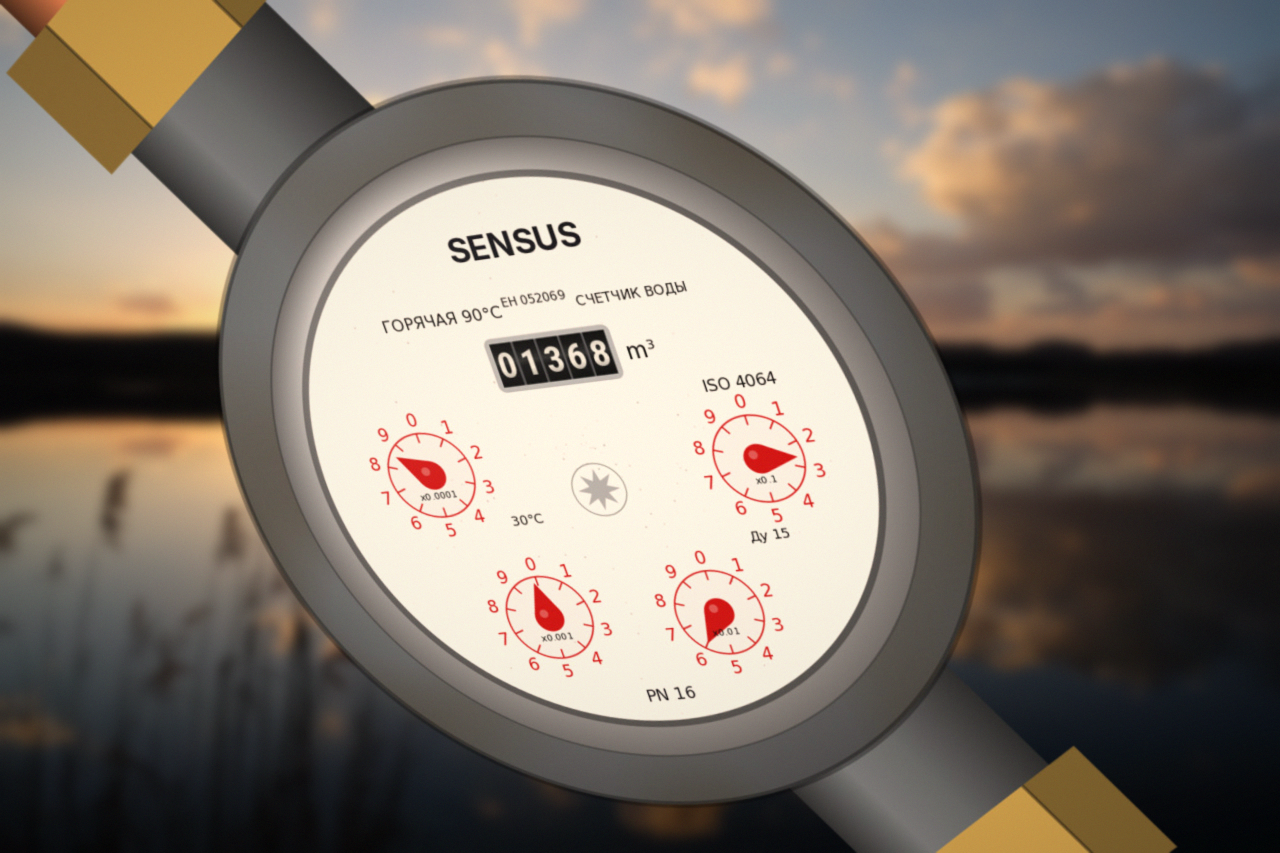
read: 1368.2598 m³
